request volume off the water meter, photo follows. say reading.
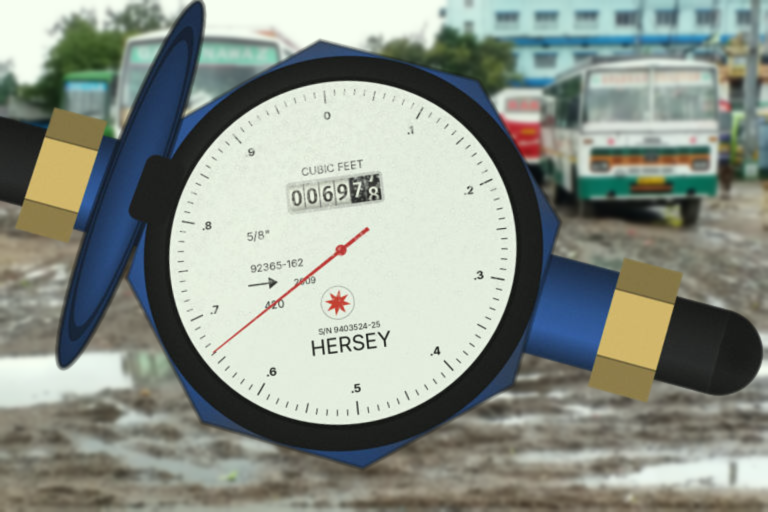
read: 6977.66 ft³
